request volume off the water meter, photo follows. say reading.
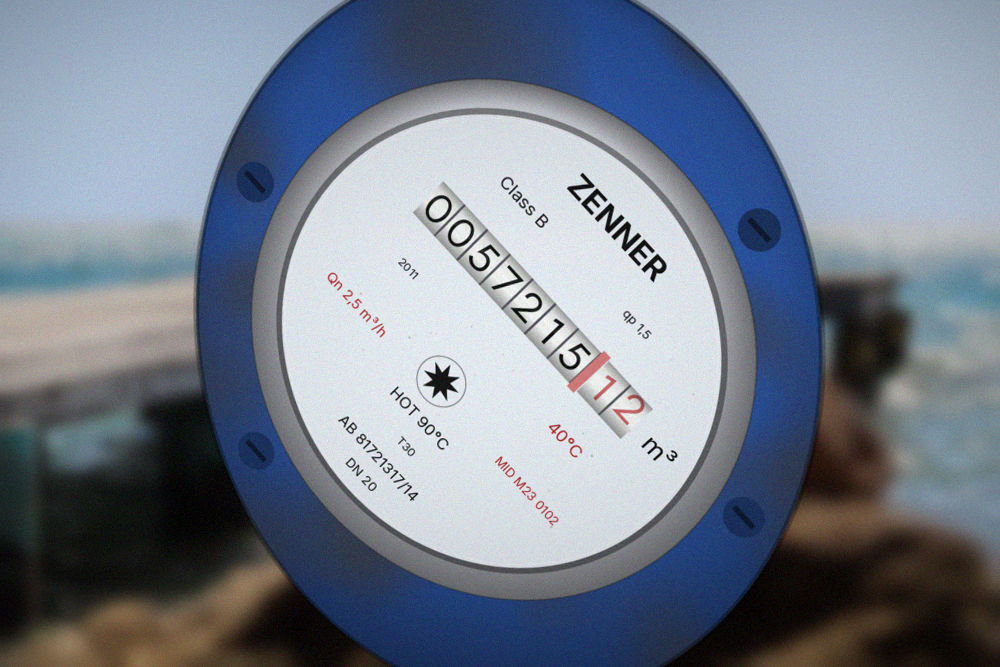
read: 57215.12 m³
